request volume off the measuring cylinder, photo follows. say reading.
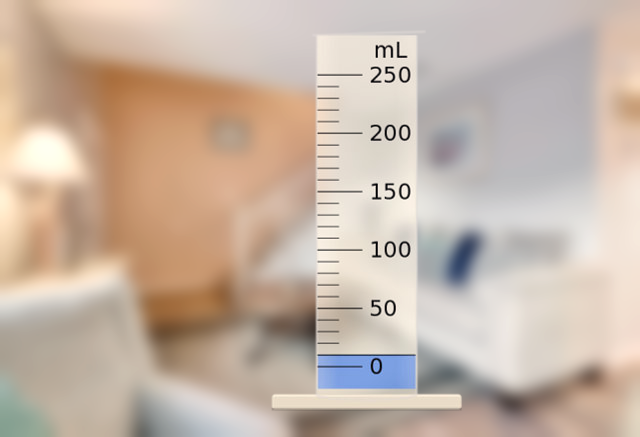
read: 10 mL
